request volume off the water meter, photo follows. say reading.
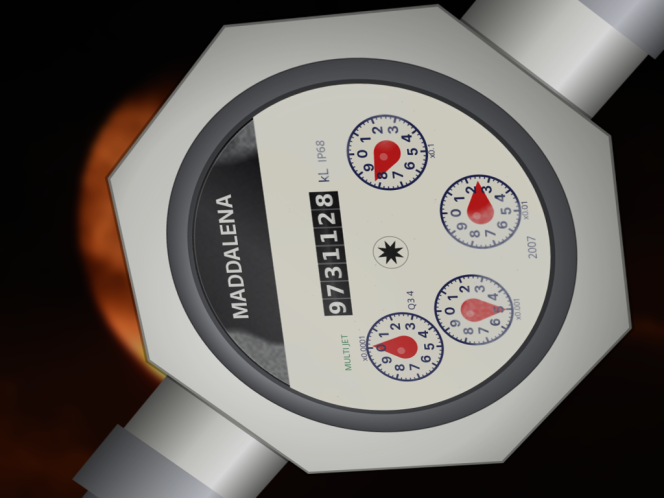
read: 9731128.8250 kL
